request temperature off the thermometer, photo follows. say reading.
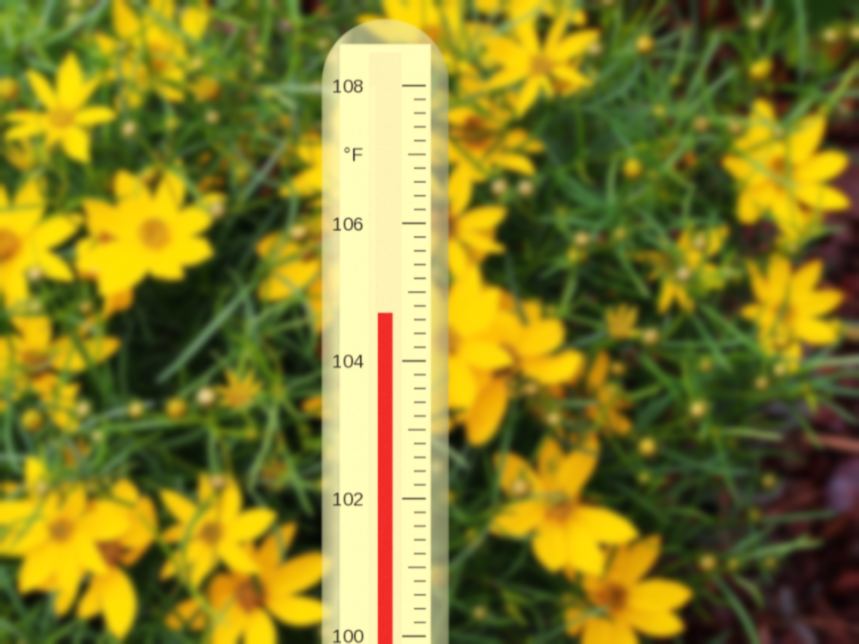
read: 104.7 °F
